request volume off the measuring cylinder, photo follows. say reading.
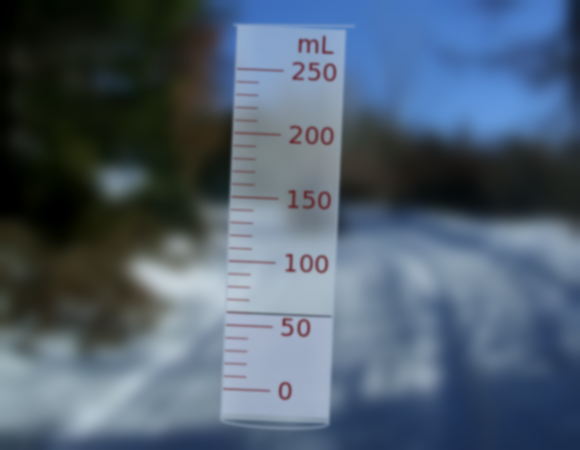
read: 60 mL
